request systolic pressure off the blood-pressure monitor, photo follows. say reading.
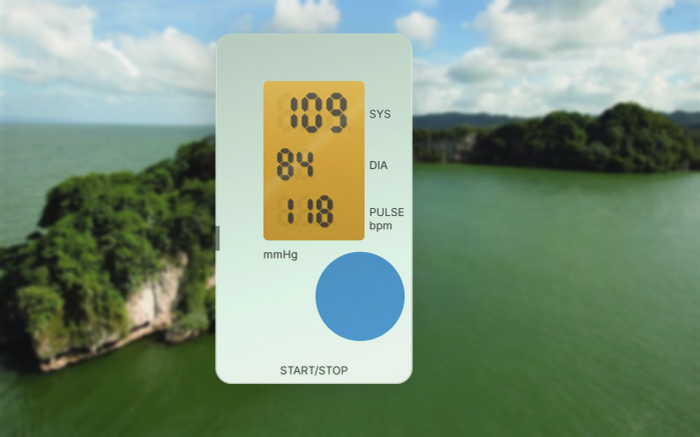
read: 109 mmHg
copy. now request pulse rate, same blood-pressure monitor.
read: 118 bpm
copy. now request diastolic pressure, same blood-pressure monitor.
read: 84 mmHg
